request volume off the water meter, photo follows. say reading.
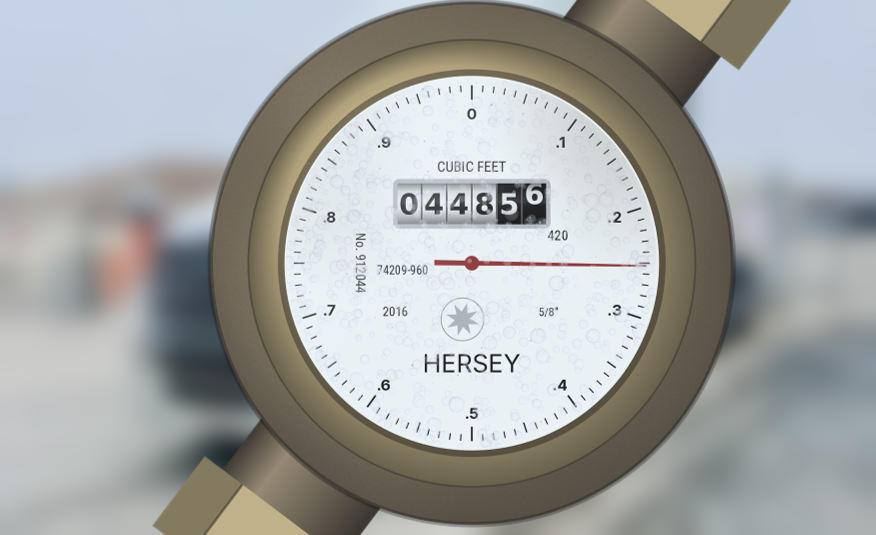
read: 44856.25 ft³
